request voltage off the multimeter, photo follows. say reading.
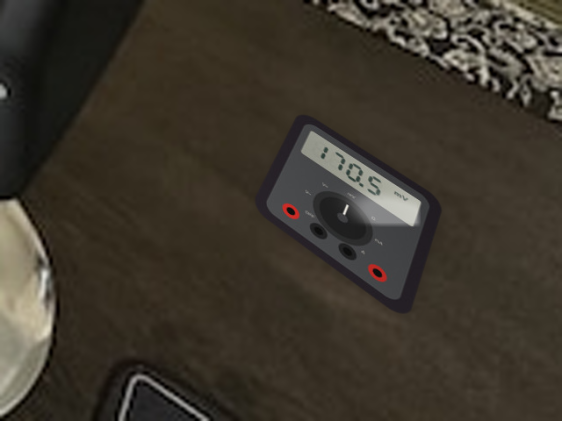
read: 170.5 mV
